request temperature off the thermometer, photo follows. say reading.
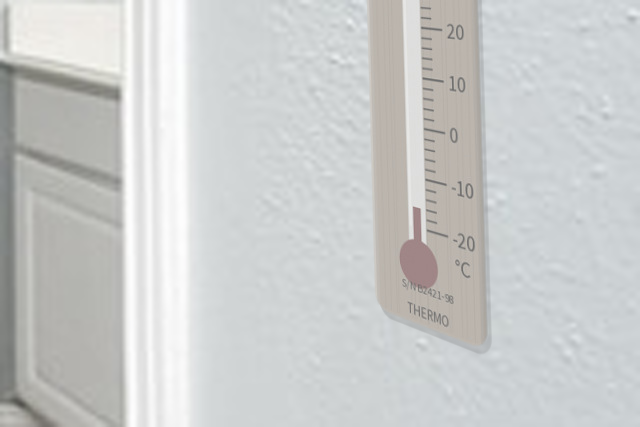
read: -16 °C
